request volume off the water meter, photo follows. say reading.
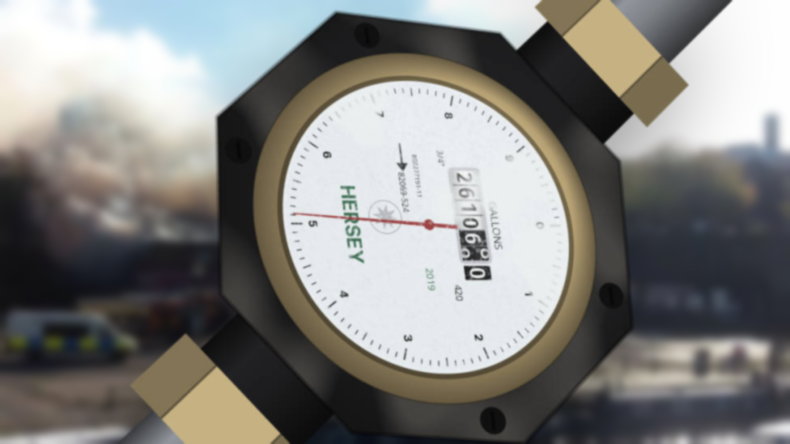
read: 2610685.1 gal
